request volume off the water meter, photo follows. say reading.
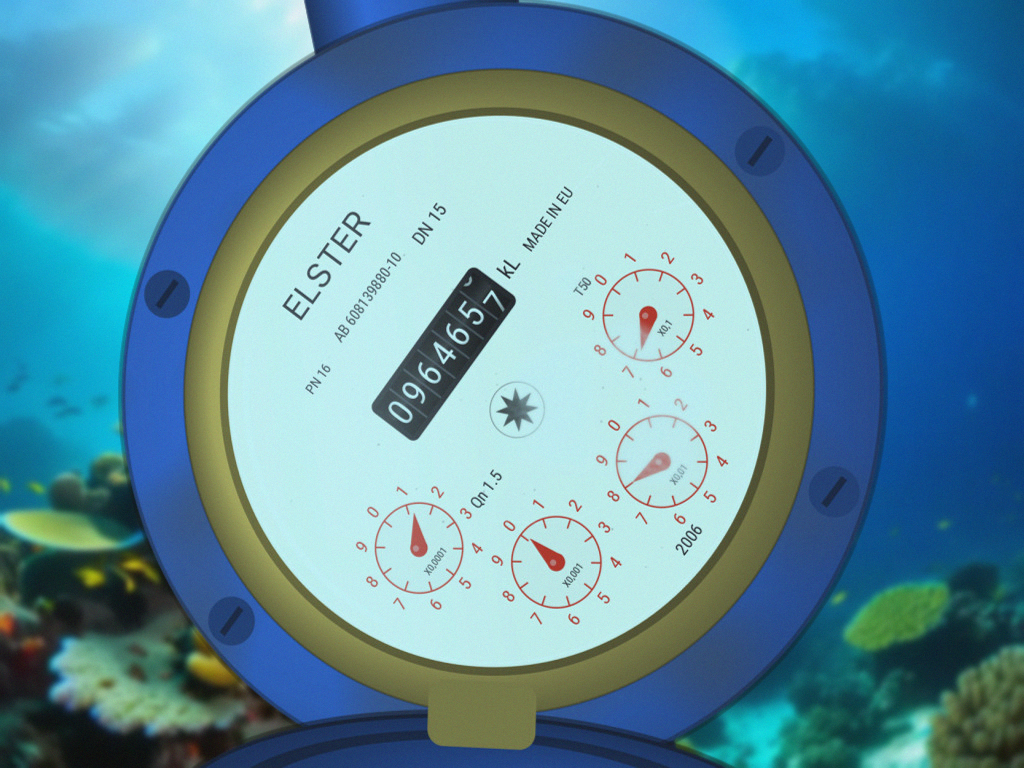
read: 964656.6801 kL
